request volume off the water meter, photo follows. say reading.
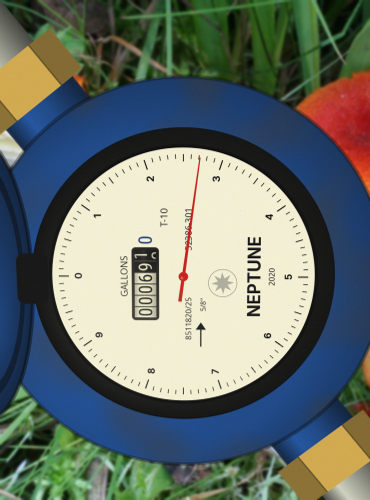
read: 6912.7 gal
